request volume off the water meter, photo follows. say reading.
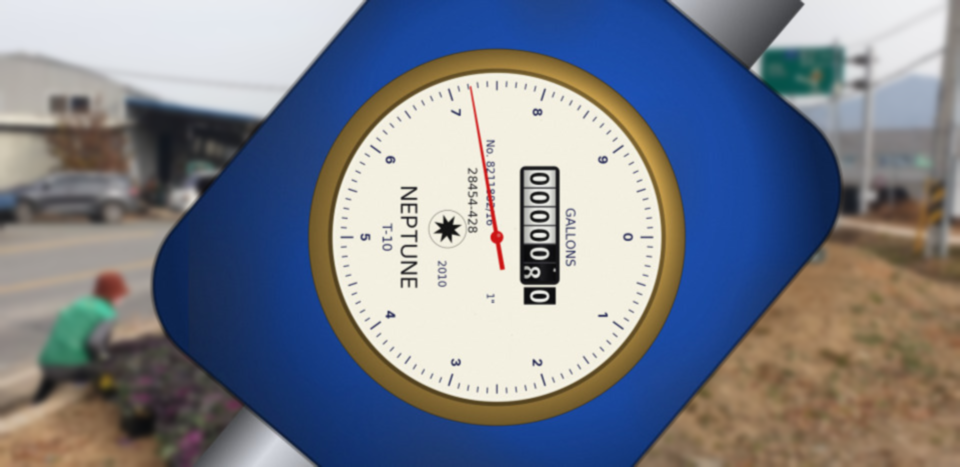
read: 77.2 gal
